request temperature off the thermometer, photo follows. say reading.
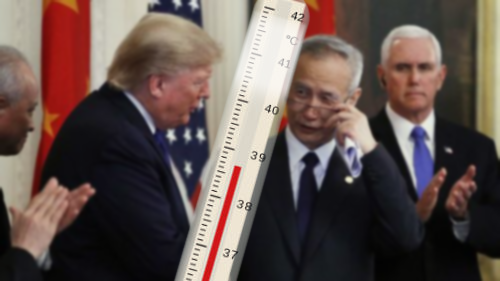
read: 38.7 °C
